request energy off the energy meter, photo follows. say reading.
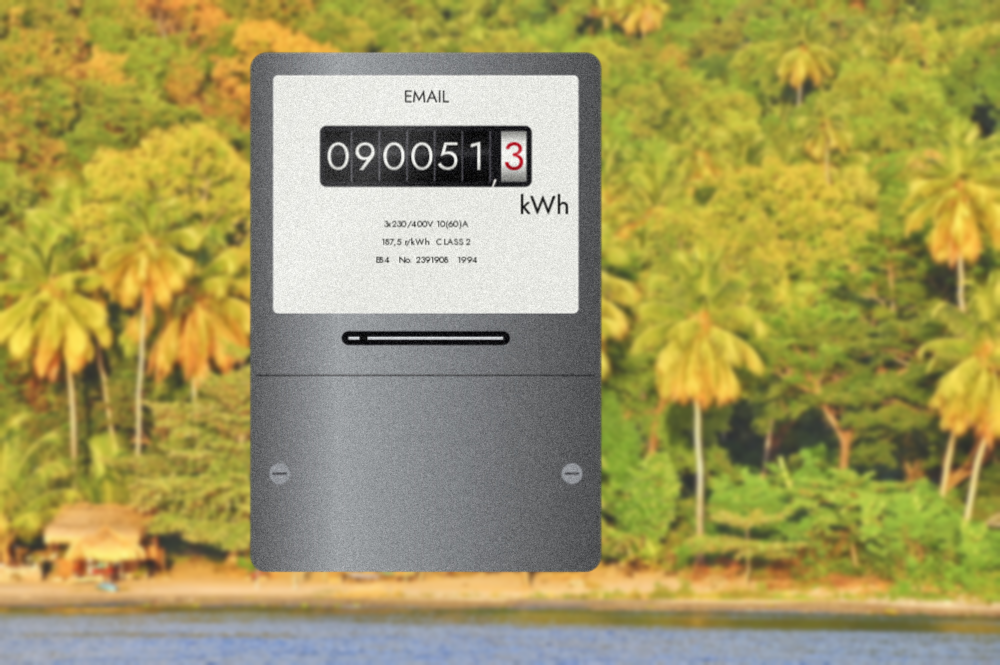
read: 90051.3 kWh
